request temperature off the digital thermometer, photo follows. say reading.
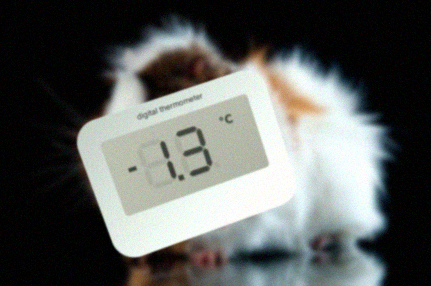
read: -1.3 °C
